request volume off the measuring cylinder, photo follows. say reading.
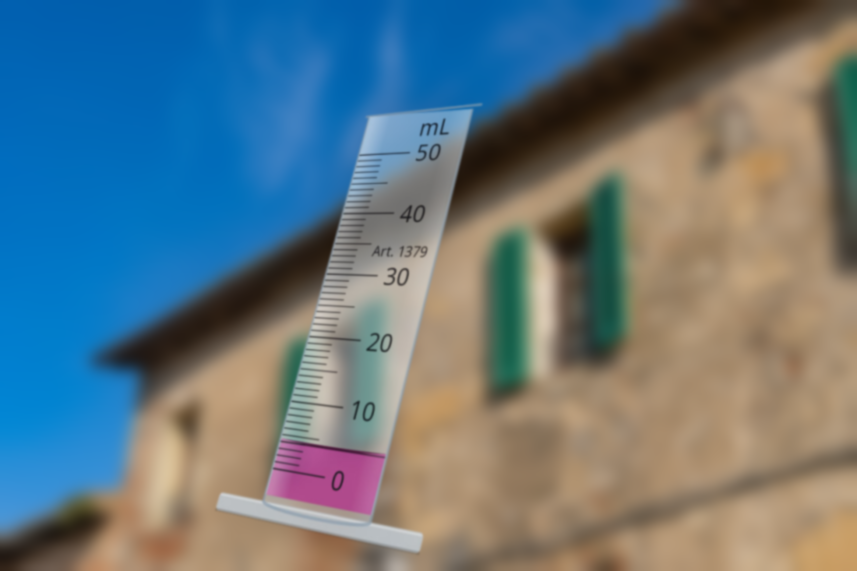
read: 4 mL
